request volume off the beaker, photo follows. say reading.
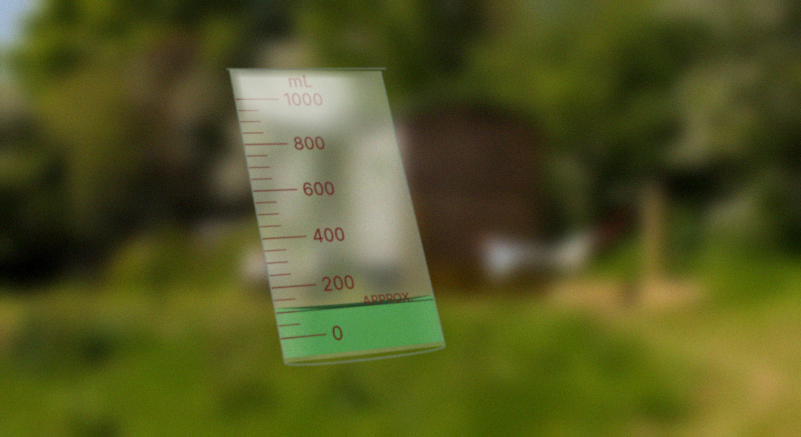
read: 100 mL
